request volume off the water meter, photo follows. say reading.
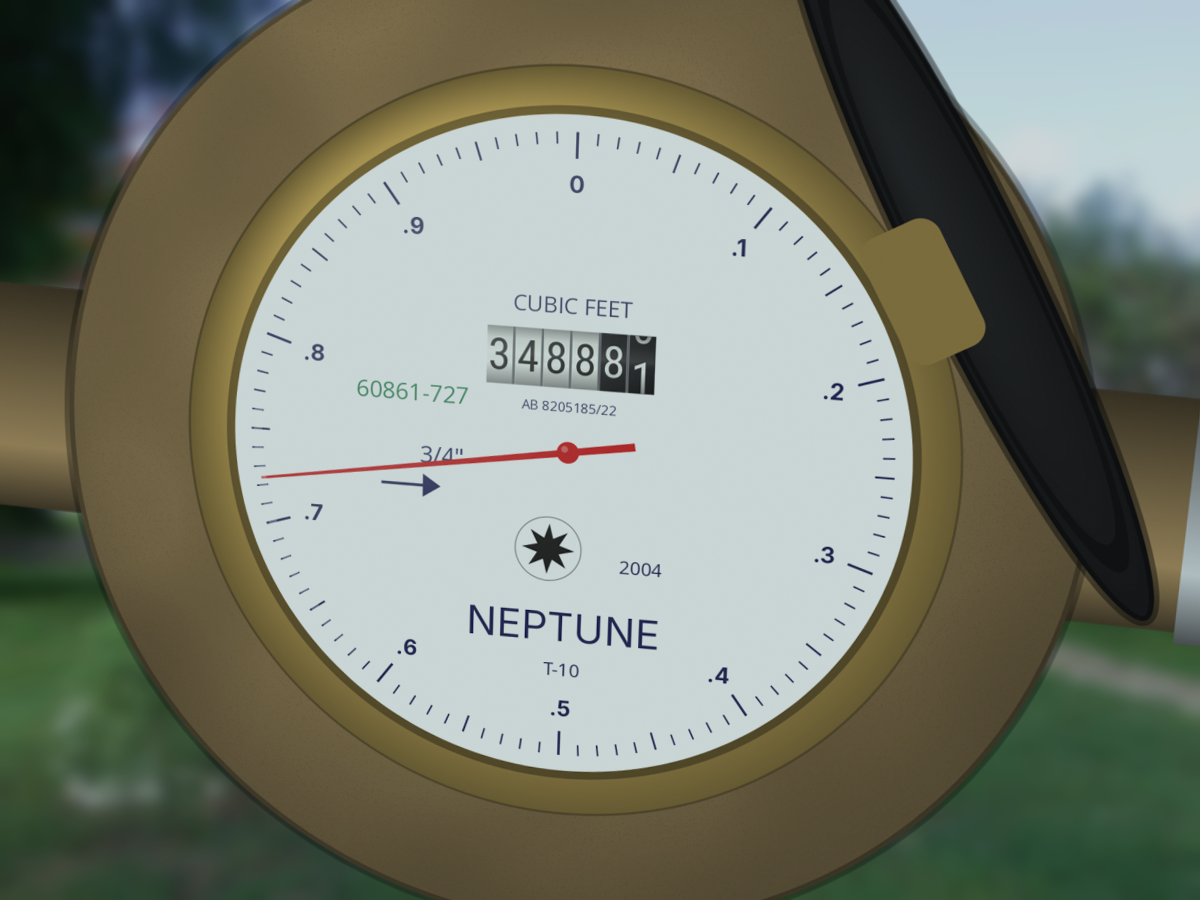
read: 348880.72 ft³
